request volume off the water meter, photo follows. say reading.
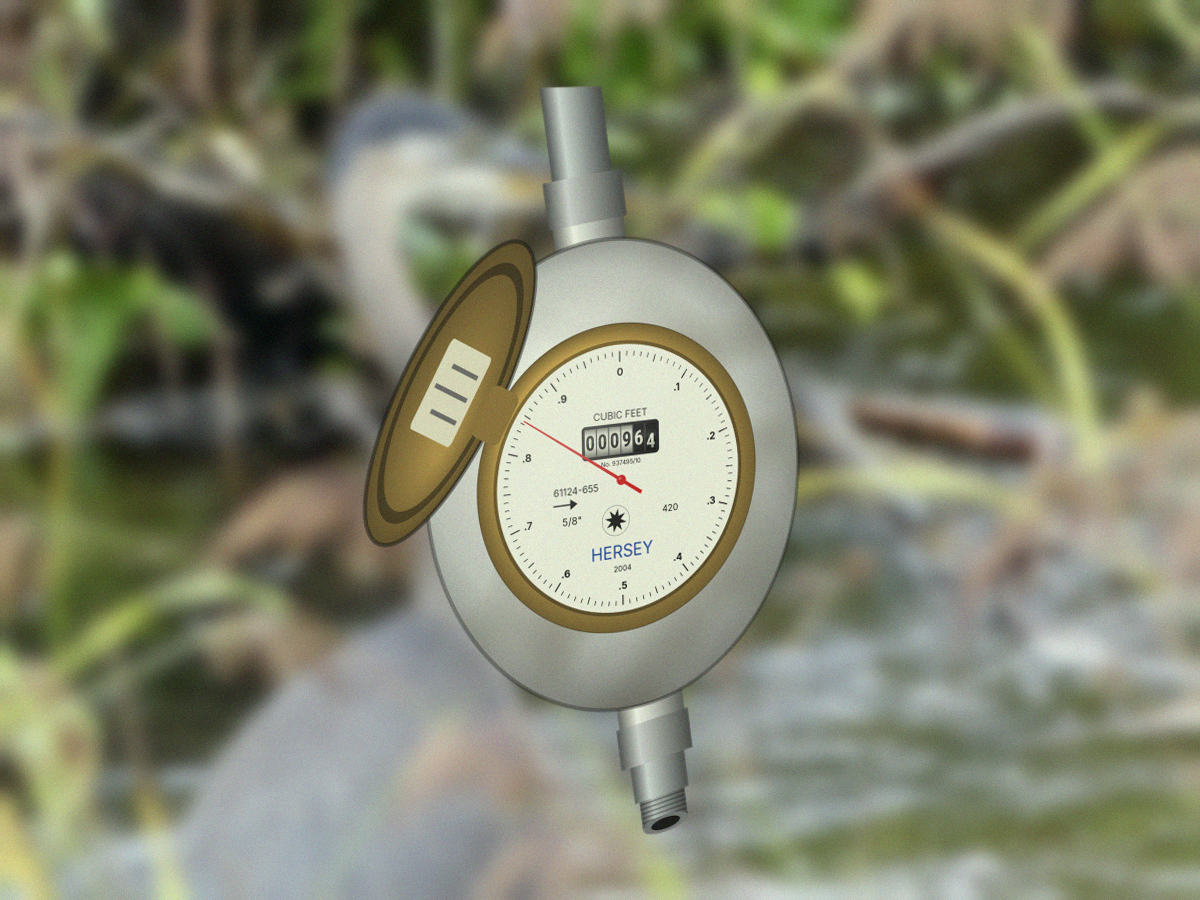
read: 963.84 ft³
